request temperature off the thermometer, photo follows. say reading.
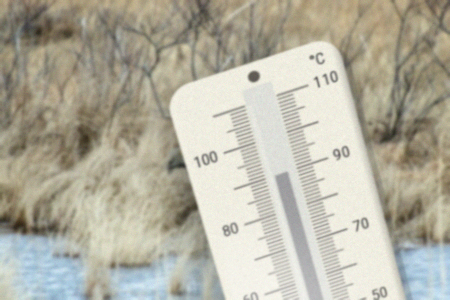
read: 90 °C
